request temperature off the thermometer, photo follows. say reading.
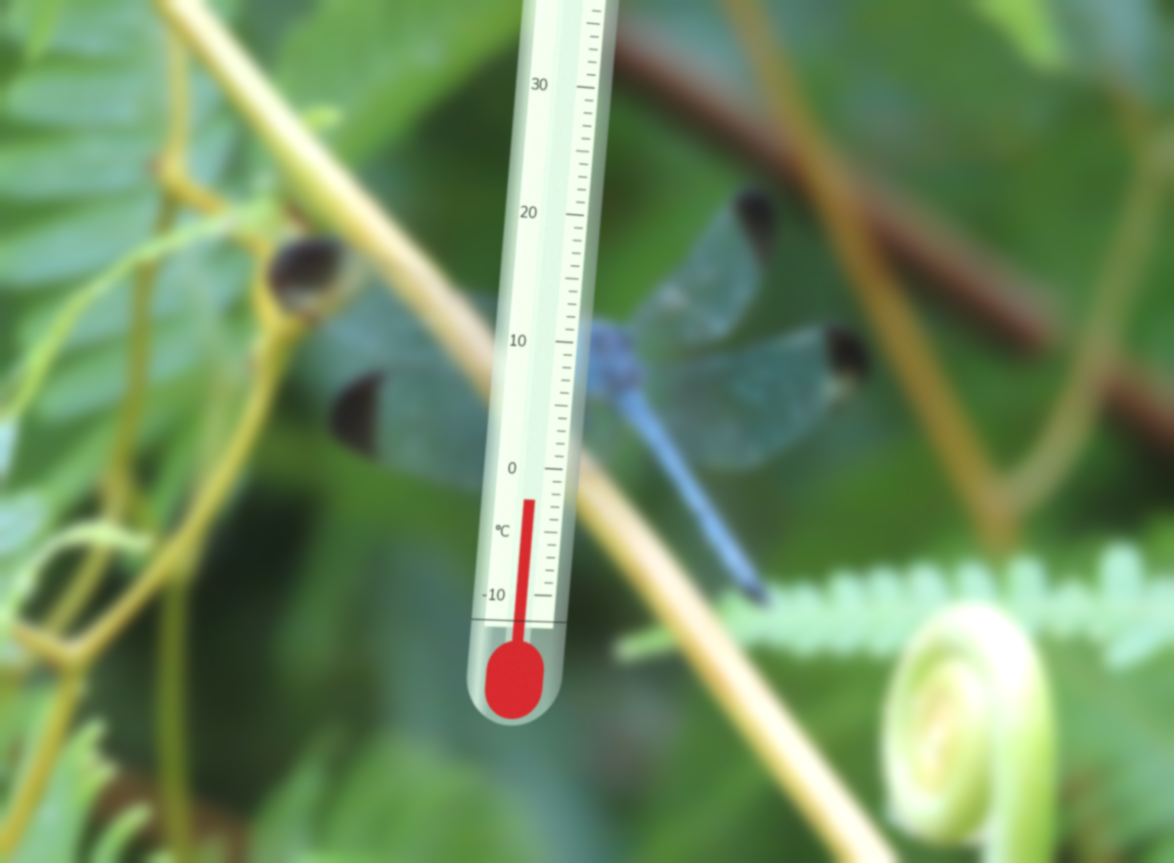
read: -2.5 °C
